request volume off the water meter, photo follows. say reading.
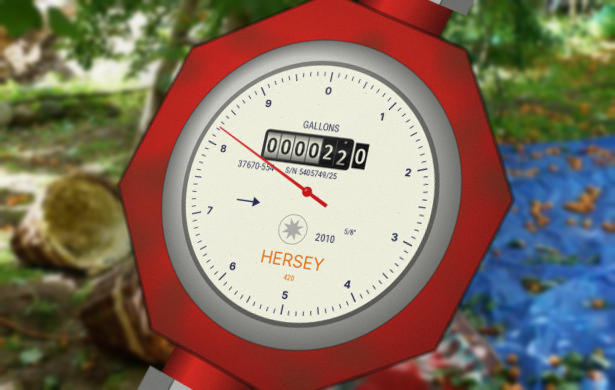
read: 218.2 gal
